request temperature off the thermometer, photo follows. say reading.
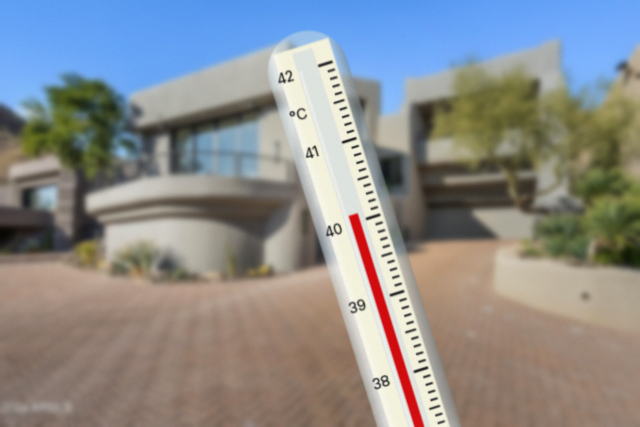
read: 40.1 °C
